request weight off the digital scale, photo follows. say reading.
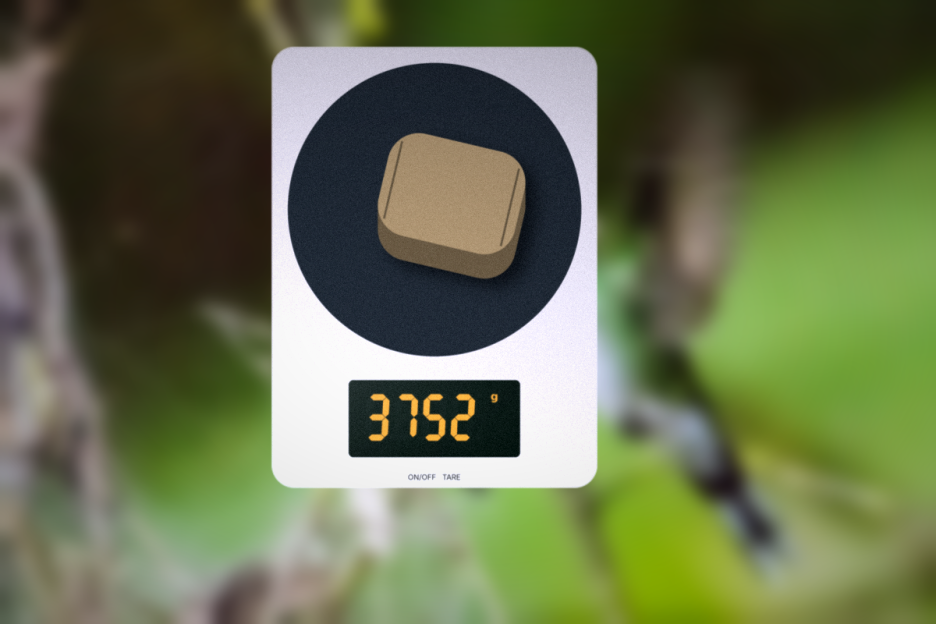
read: 3752 g
